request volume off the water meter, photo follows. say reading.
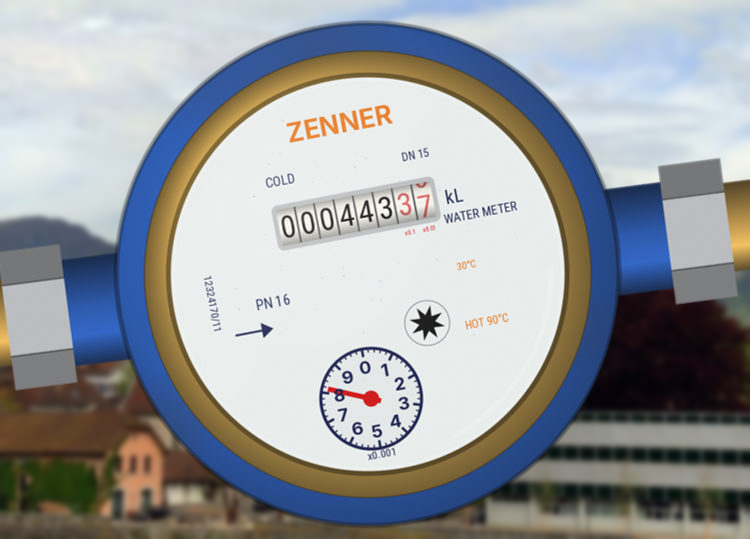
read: 443.368 kL
